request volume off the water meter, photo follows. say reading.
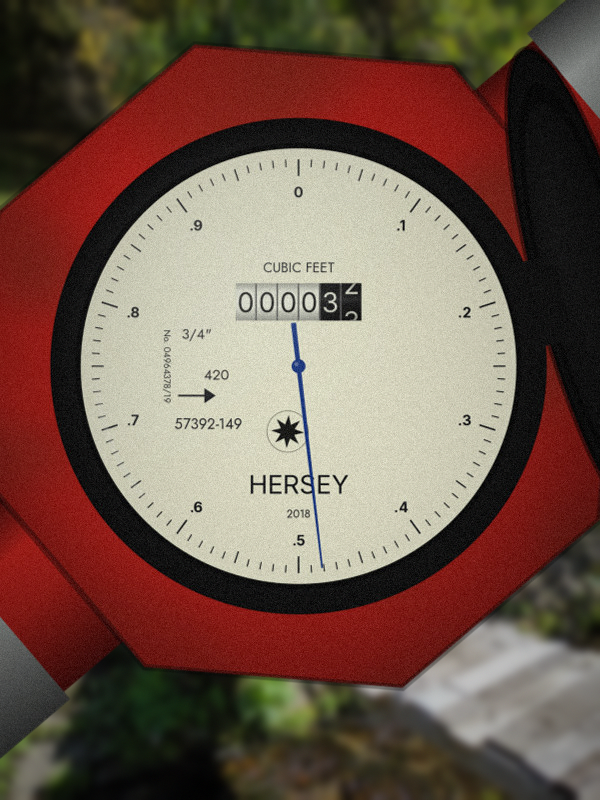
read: 32.48 ft³
